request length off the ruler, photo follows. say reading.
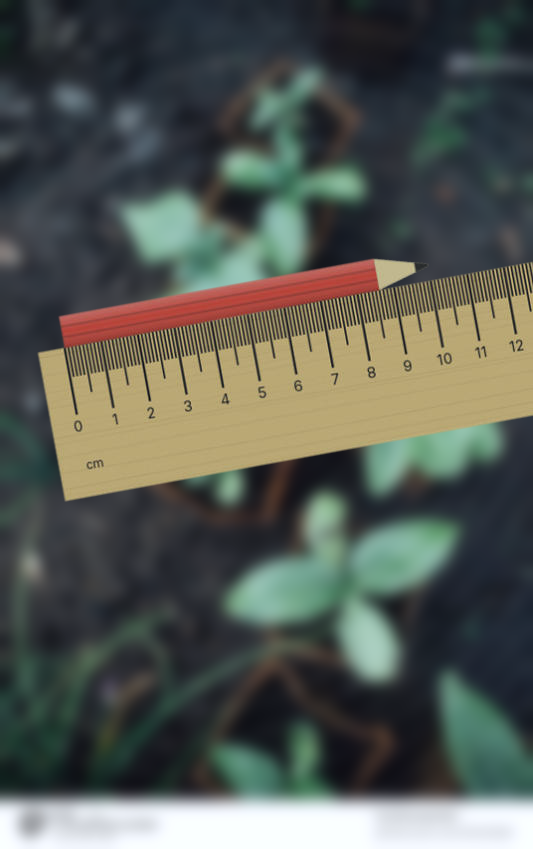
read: 10 cm
